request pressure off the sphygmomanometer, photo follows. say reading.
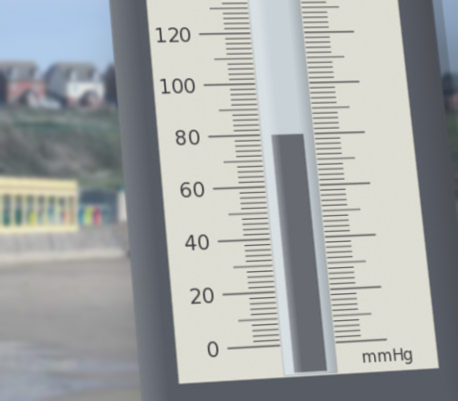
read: 80 mmHg
